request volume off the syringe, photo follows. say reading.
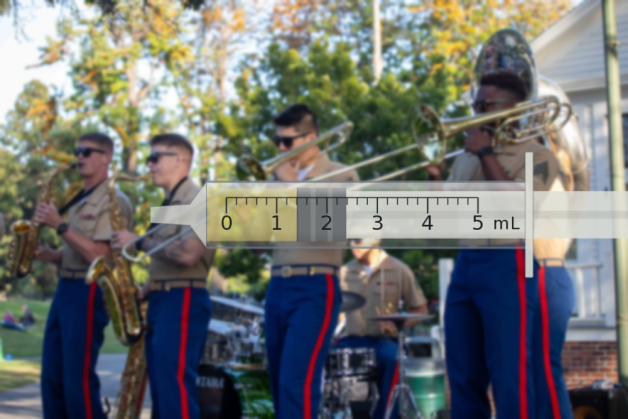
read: 1.4 mL
